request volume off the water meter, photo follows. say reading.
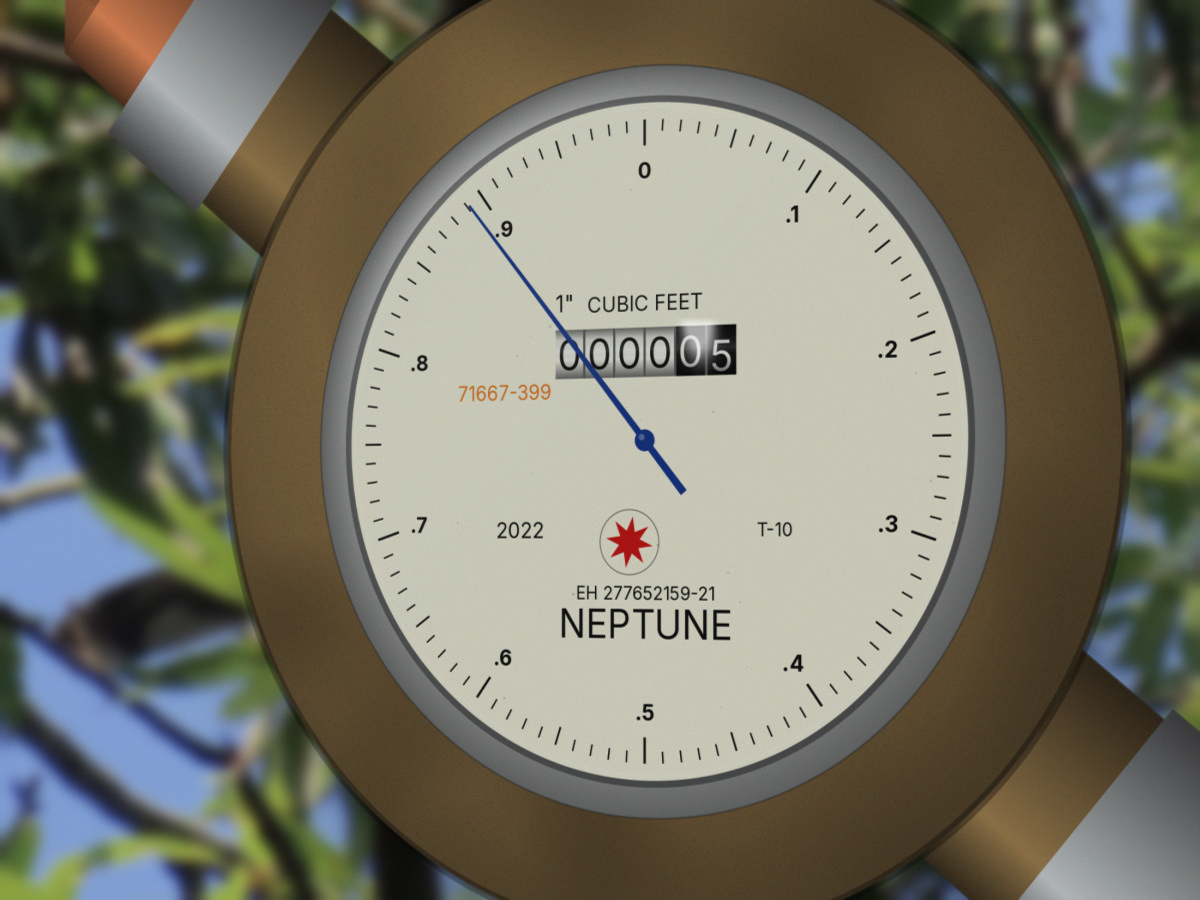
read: 4.89 ft³
